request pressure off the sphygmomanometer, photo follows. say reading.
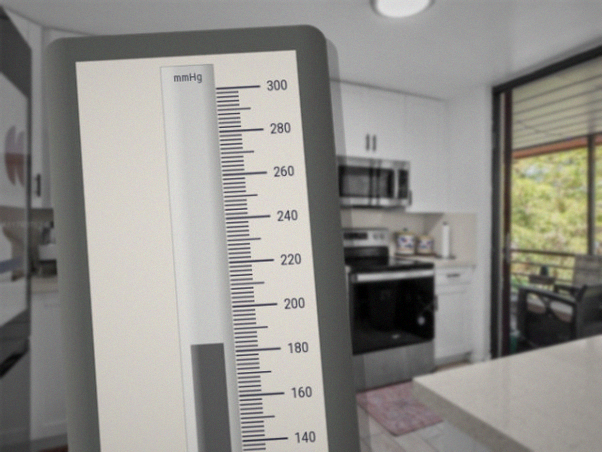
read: 184 mmHg
